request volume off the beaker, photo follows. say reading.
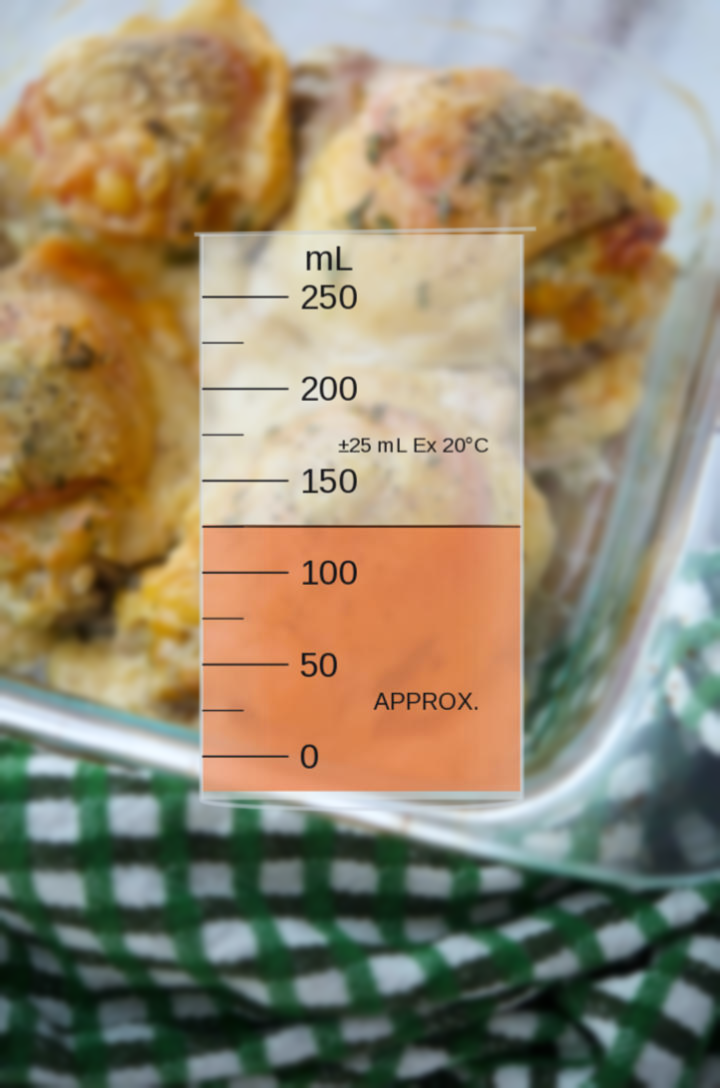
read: 125 mL
